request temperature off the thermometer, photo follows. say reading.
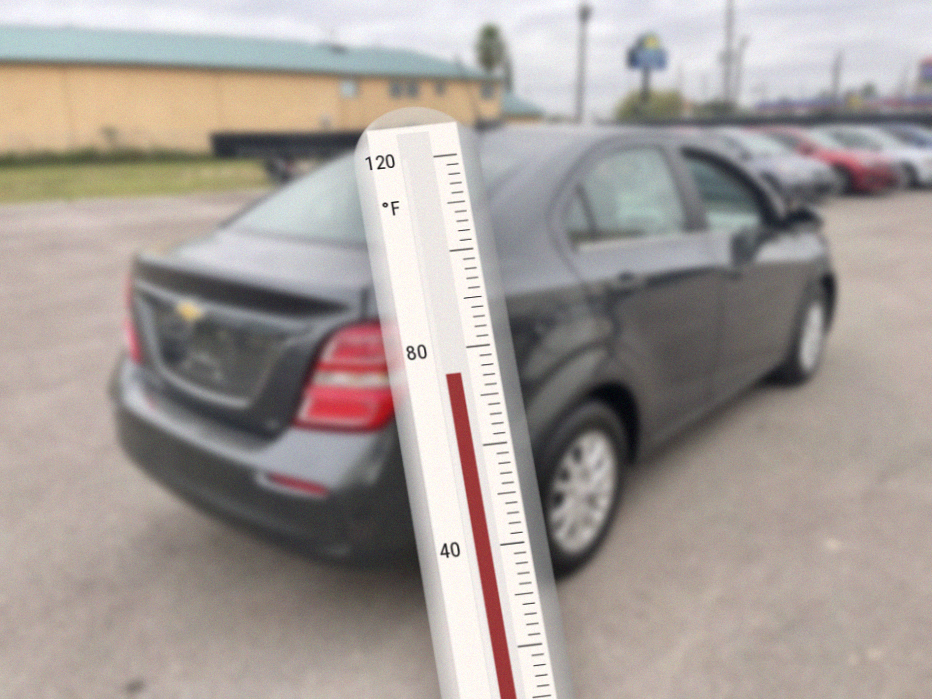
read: 75 °F
